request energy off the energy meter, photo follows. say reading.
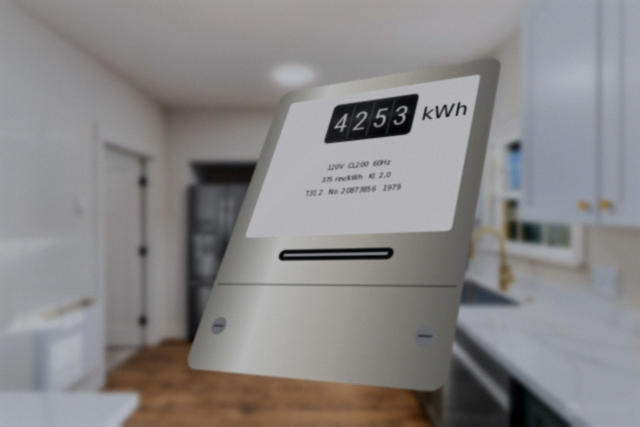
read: 4253 kWh
